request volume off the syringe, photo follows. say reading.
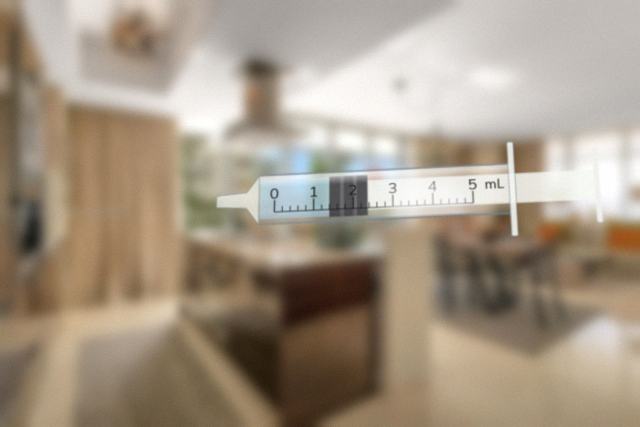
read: 1.4 mL
